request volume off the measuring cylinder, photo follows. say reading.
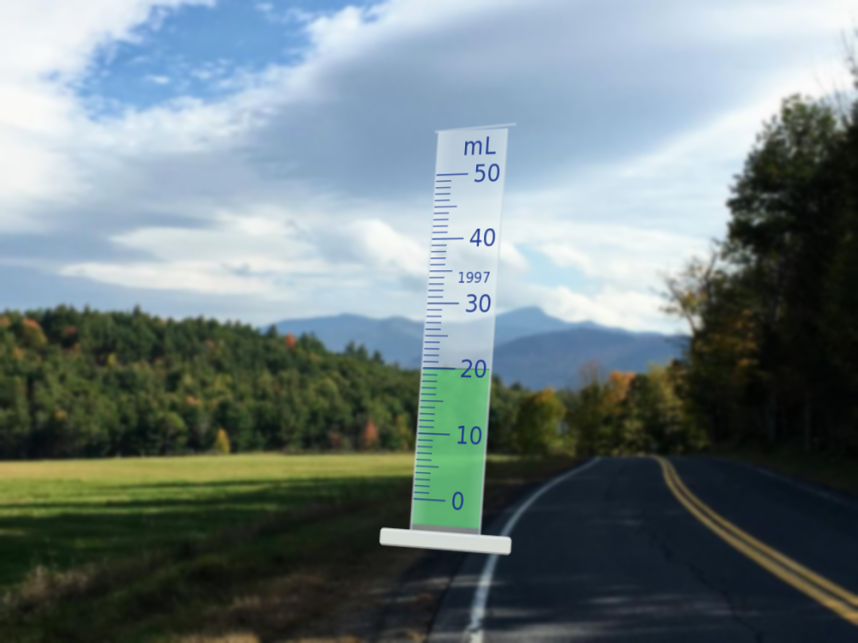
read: 20 mL
